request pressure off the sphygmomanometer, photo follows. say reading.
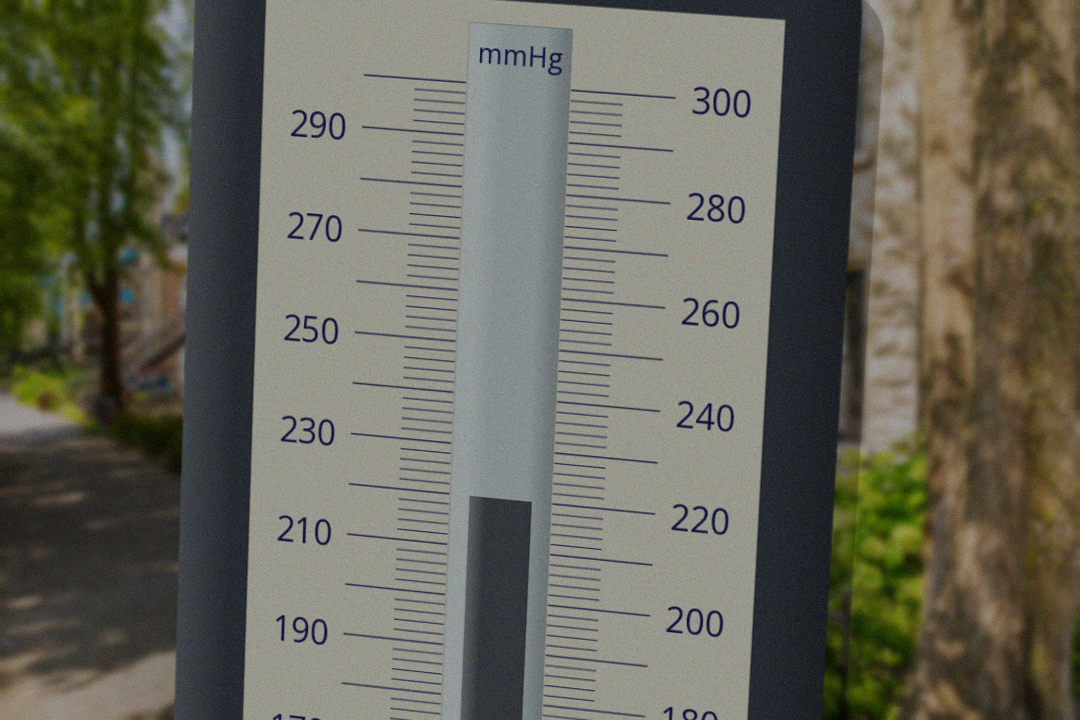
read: 220 mmHg
